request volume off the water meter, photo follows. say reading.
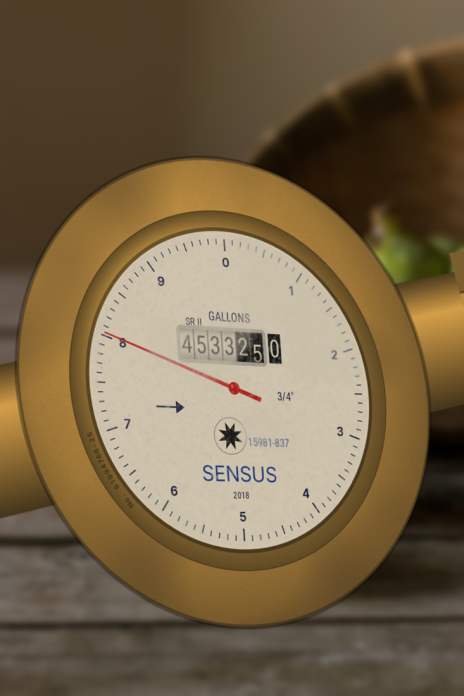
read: 4533248.0 gal
